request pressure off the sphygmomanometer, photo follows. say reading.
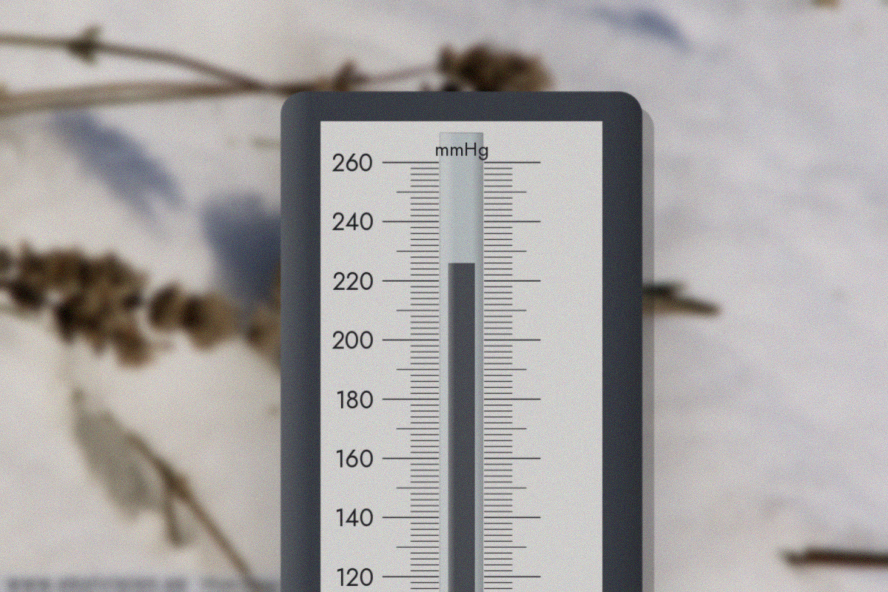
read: 226 mmHg
